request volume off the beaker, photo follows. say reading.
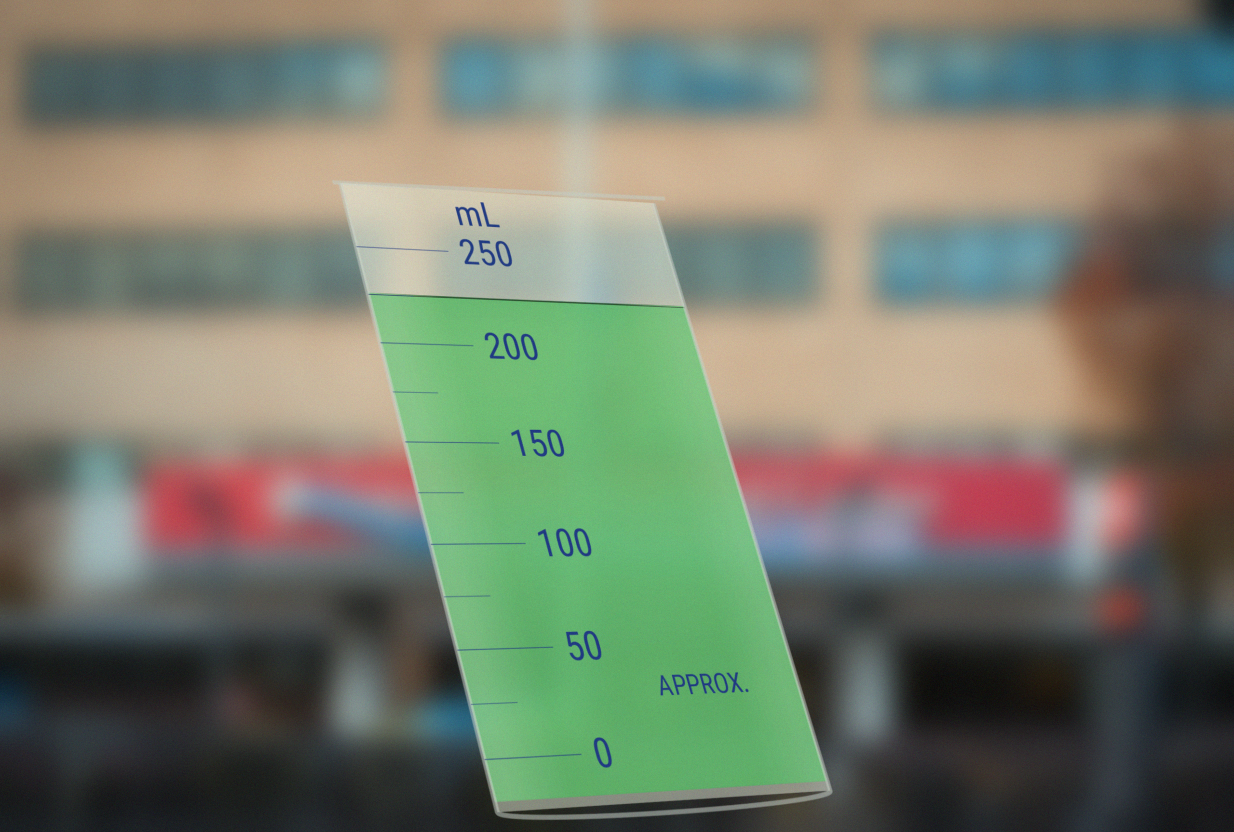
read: 225 mL
